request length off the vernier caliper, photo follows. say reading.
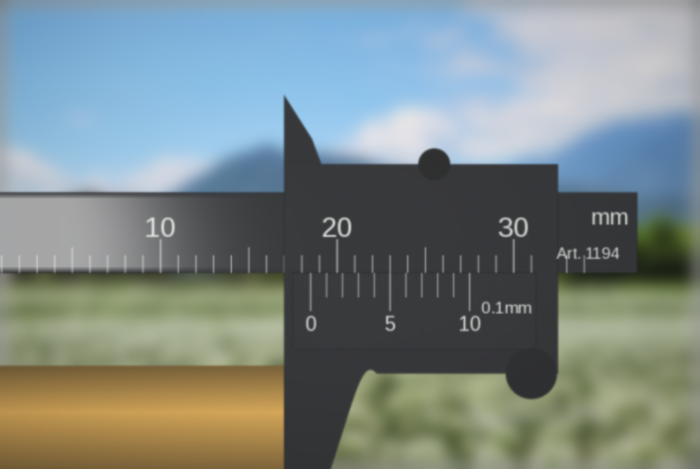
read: 18.5 mm
